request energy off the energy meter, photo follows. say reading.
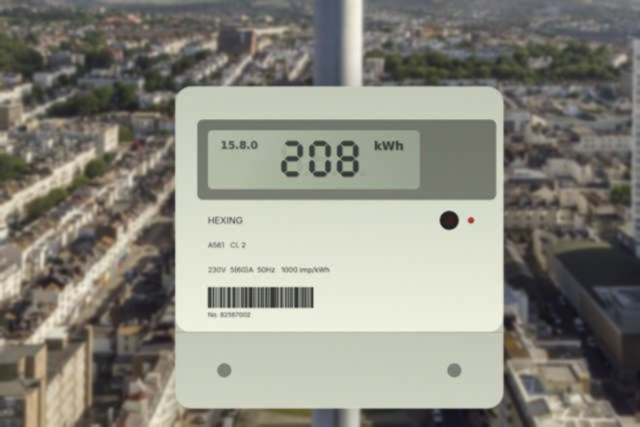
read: 208 kWh
